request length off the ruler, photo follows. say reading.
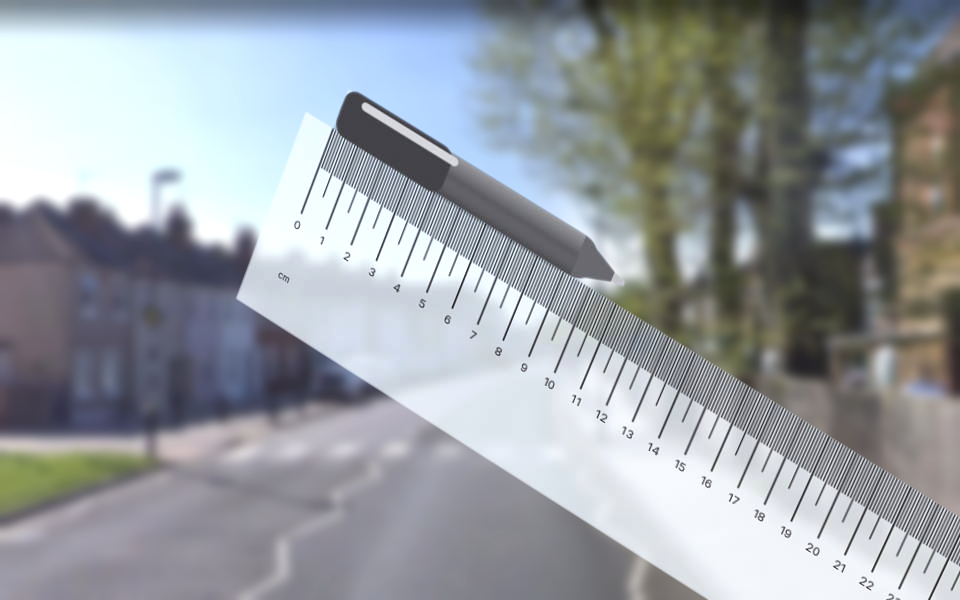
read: 11 cm
